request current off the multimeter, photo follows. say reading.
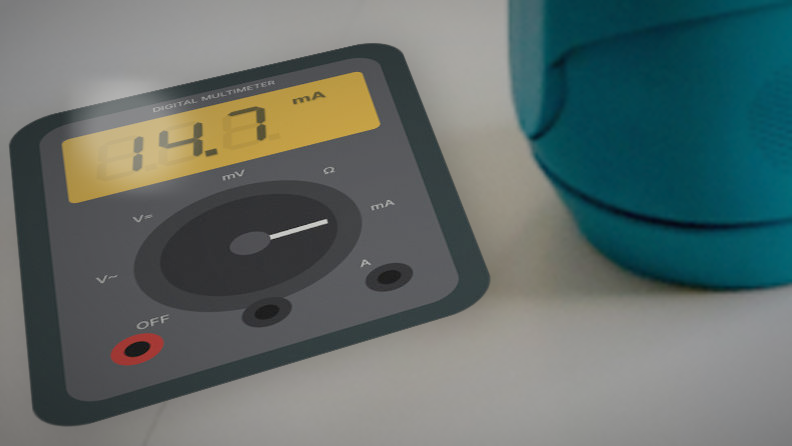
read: 14.7 mA
